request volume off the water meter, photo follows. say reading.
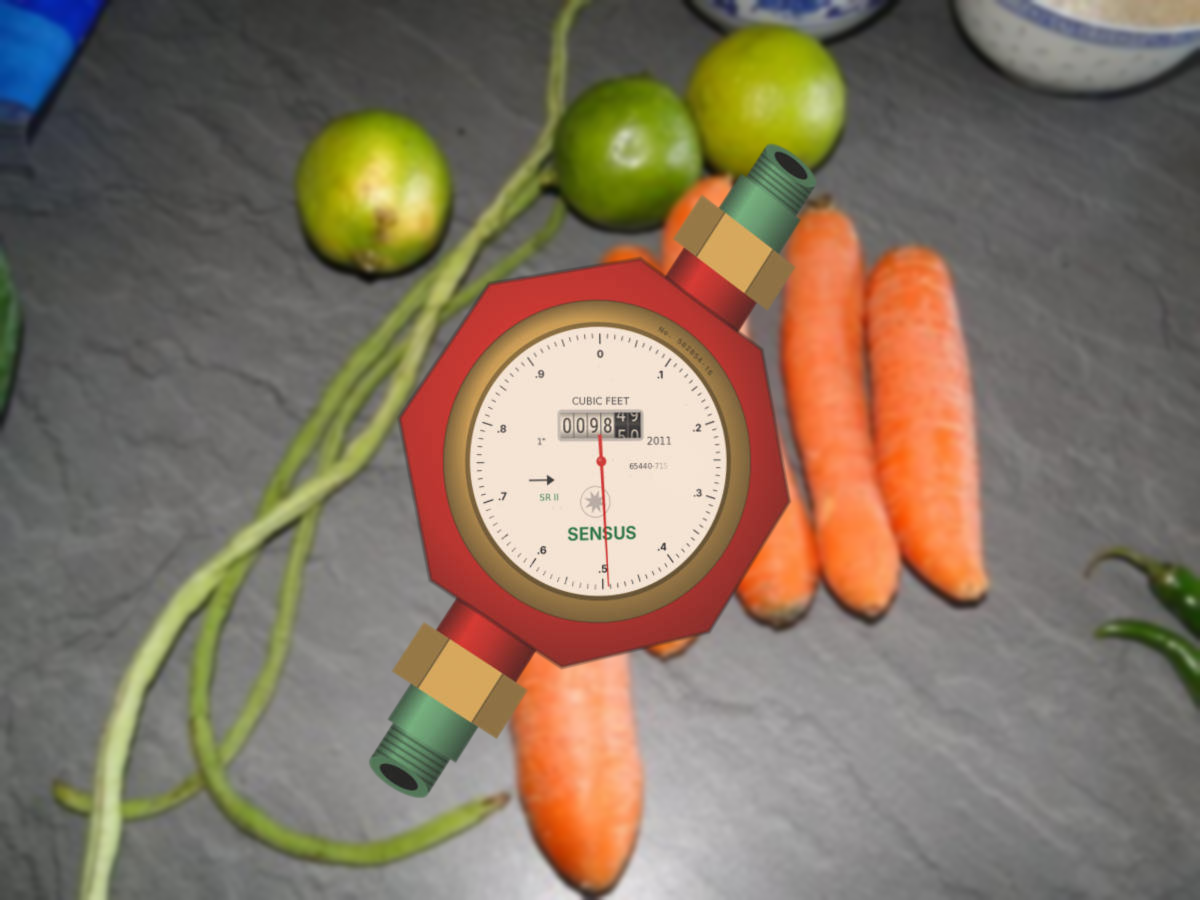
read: 9849.49 ft³
